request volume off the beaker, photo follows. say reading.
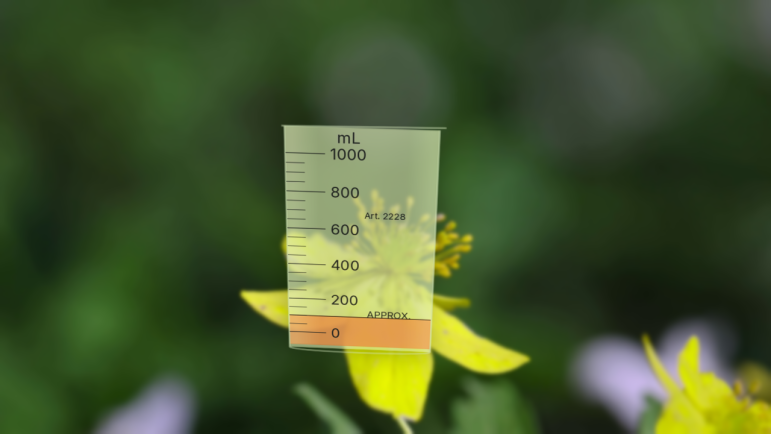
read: 100 mL
